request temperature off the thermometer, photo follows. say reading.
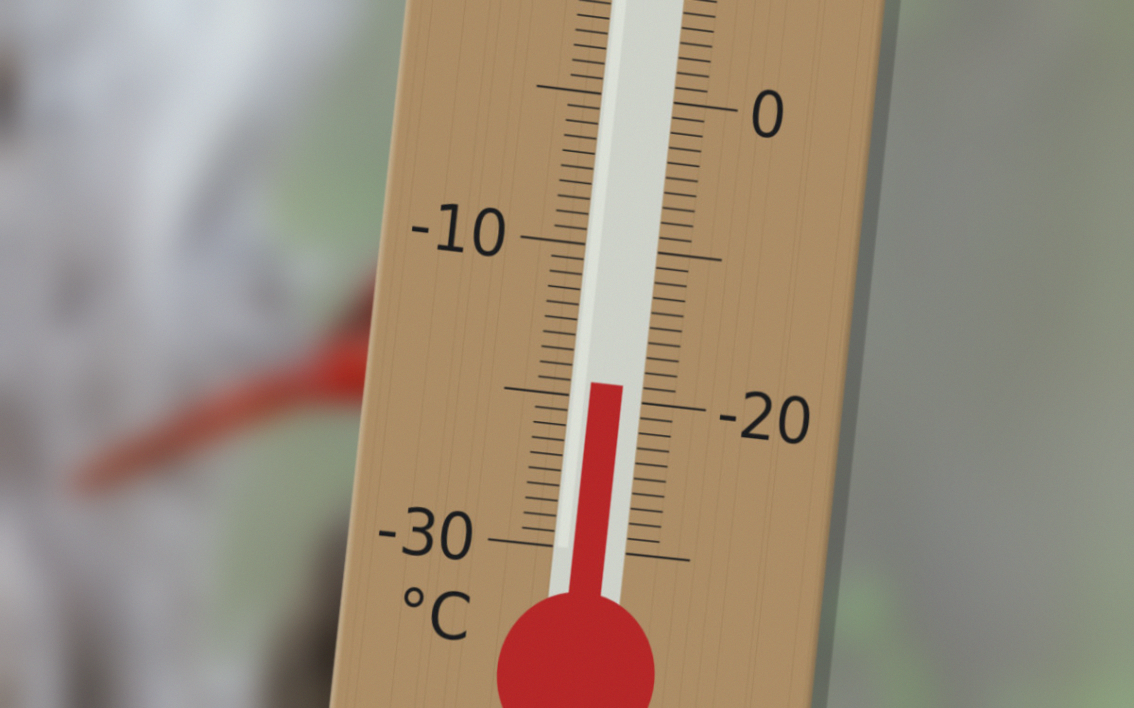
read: -19 °C
